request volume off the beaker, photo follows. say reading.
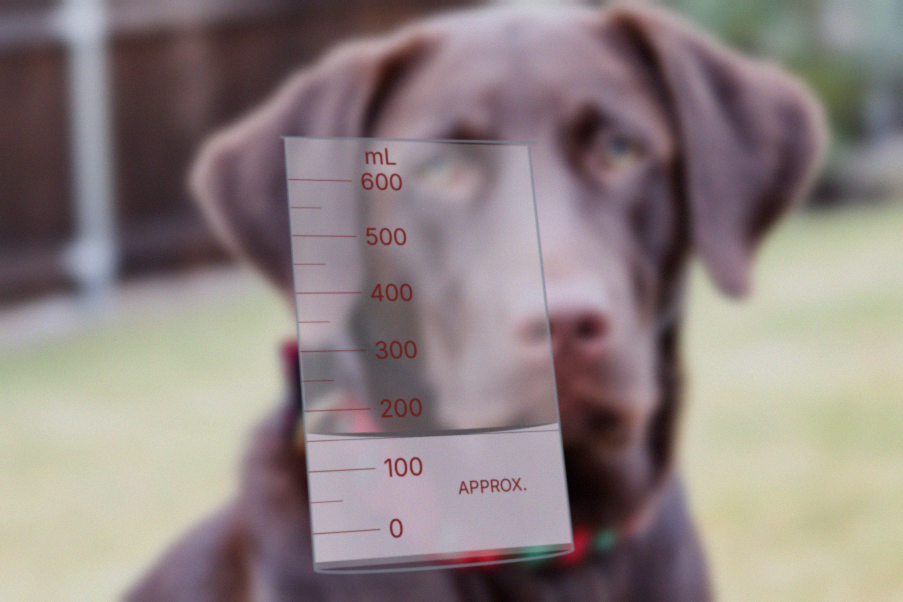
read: 150 mL
